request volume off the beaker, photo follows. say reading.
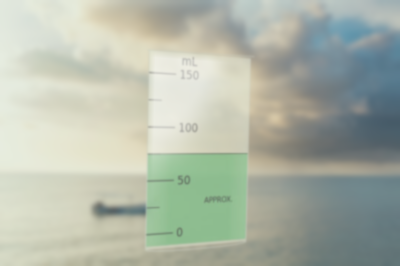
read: 75 mL
